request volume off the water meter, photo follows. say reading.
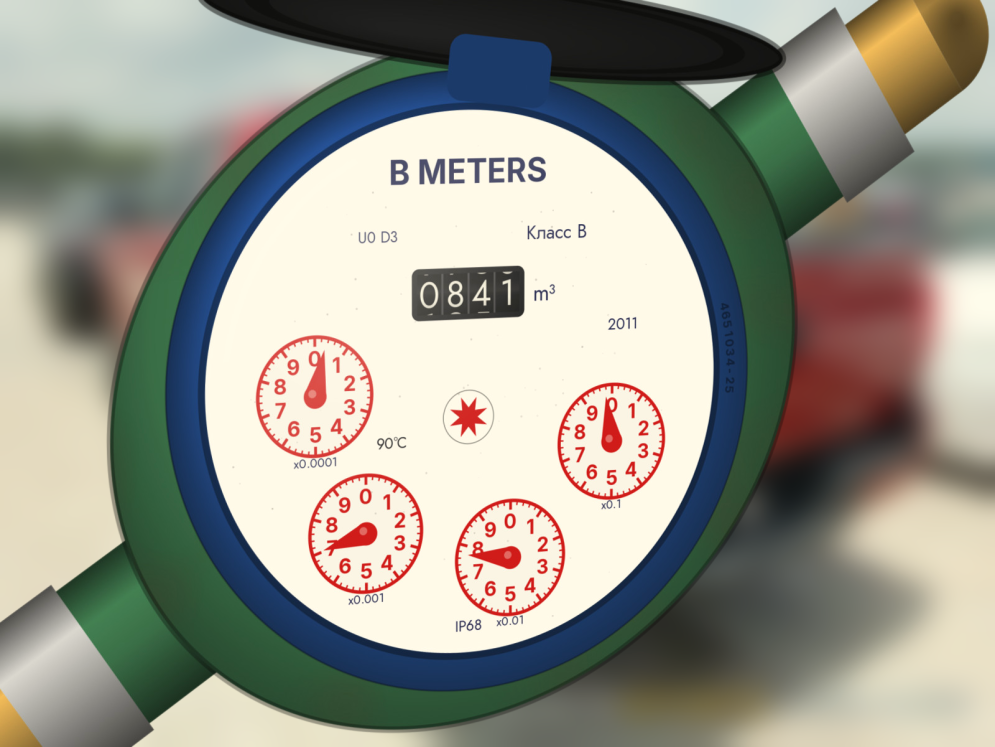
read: 840.9770 m³
